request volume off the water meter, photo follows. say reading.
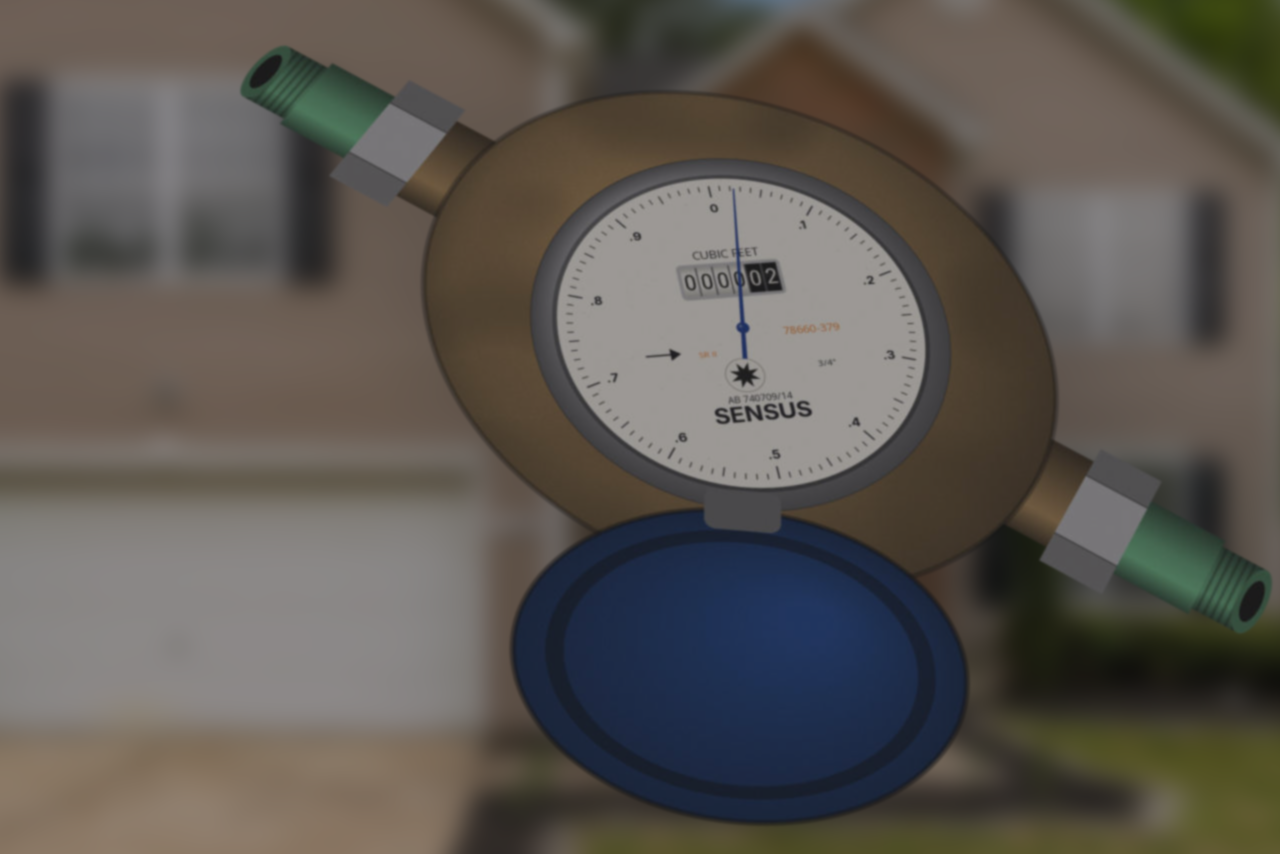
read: 2.02 ft³
